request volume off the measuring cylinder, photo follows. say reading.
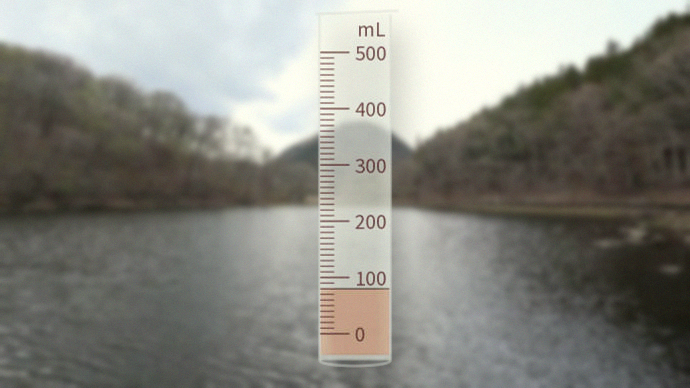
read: 80 mL
